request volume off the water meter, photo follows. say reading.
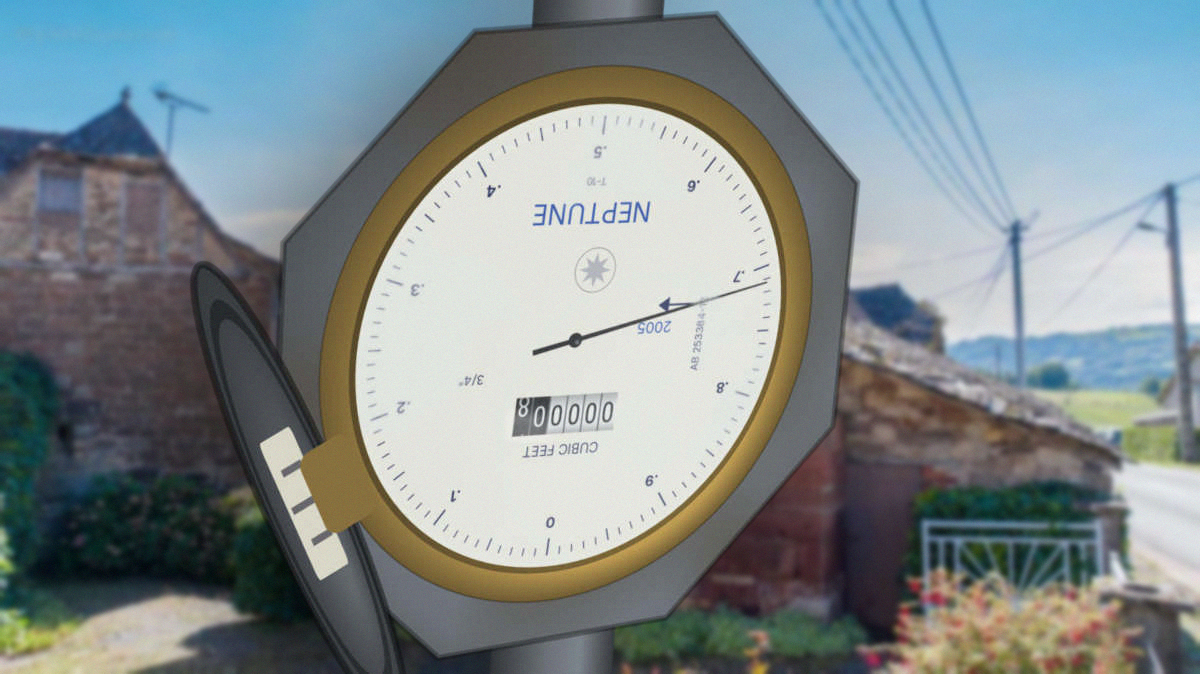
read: 7.71 ft³
